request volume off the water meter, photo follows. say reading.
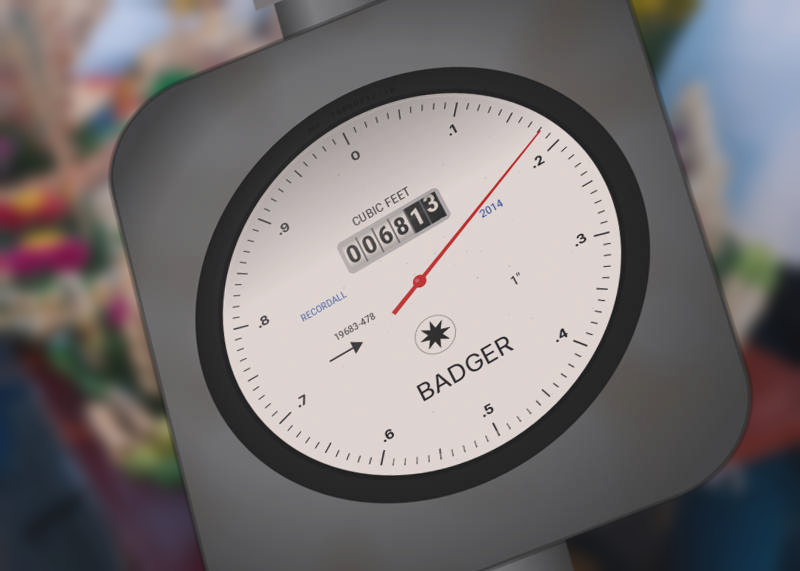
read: 6813.18 ft³
